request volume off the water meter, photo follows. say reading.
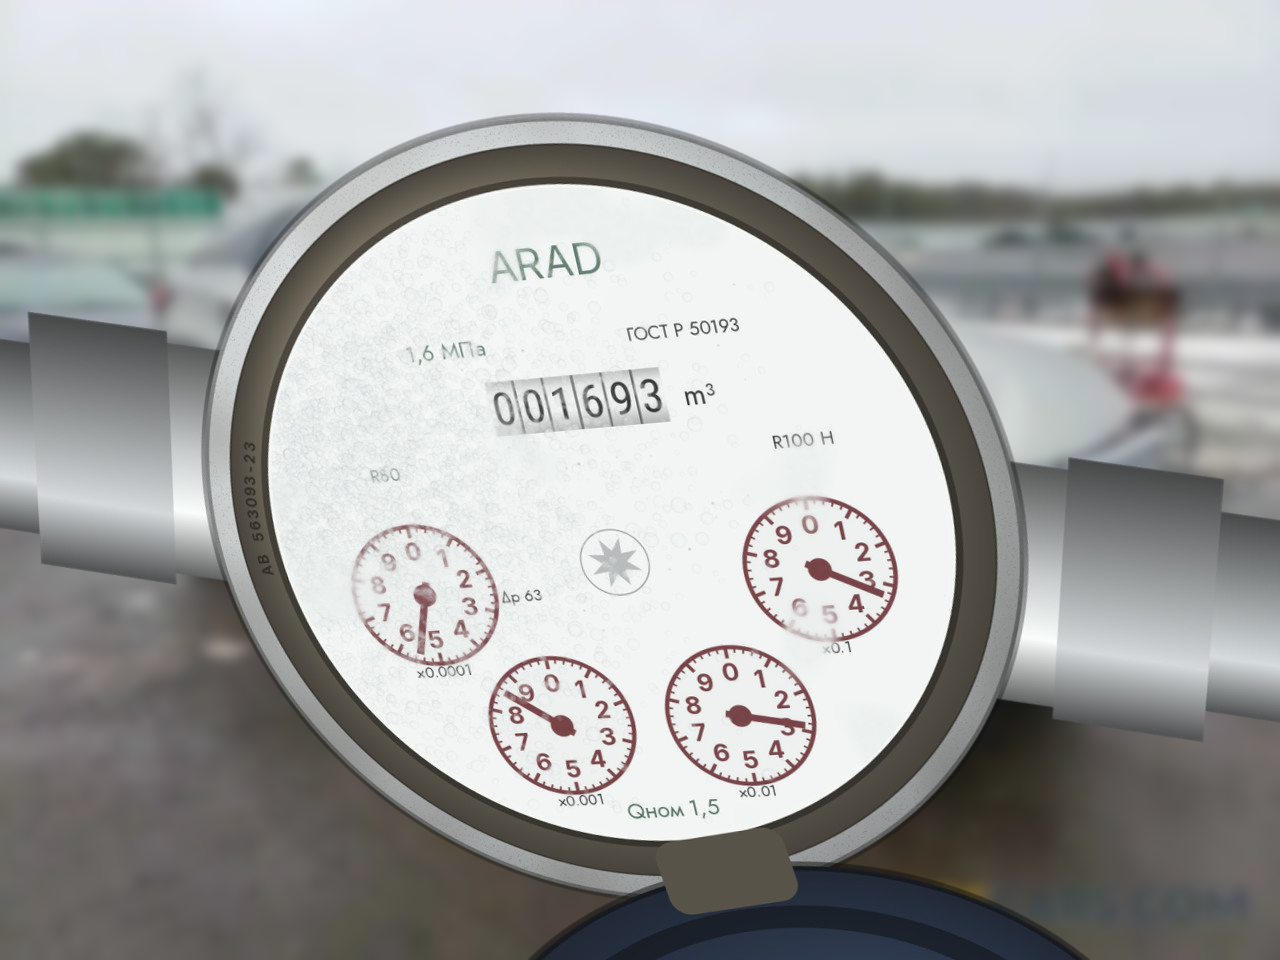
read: 1693.3285 m³
